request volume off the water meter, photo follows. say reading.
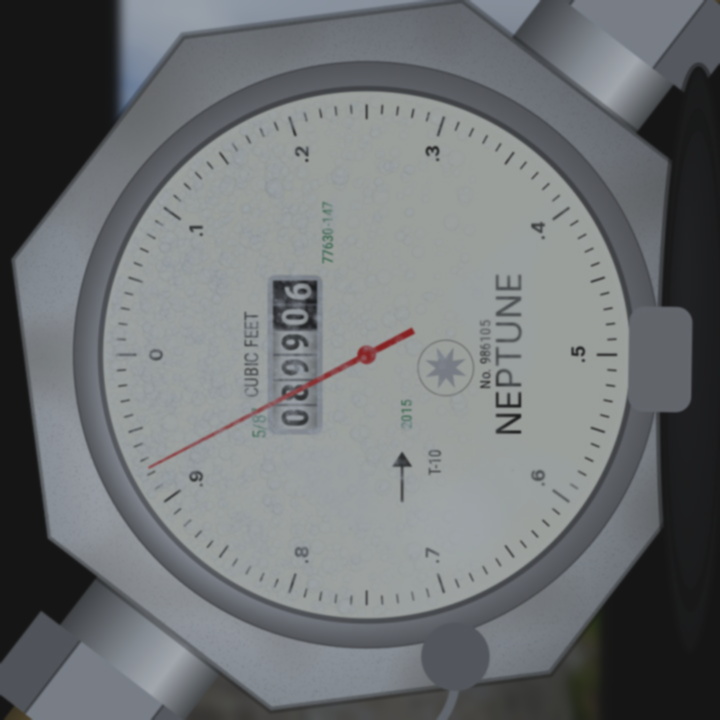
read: 89905.92 ft³
